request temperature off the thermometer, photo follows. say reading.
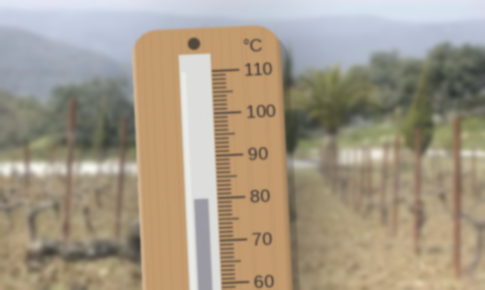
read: 80 °C
